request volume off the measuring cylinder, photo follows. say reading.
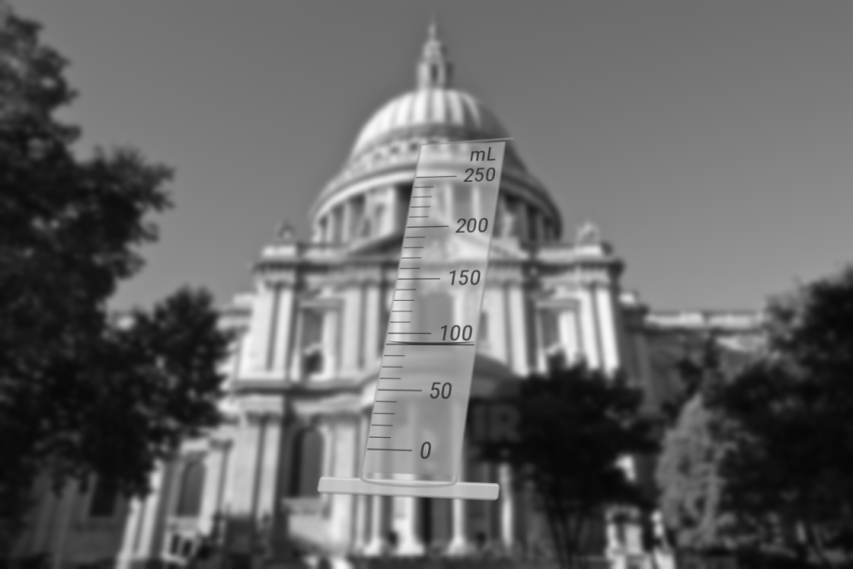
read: 90 mL
